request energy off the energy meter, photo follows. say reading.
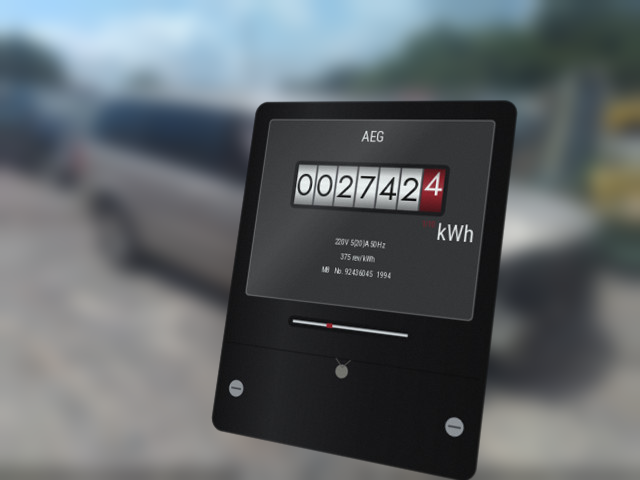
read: 2742.4 kWh
